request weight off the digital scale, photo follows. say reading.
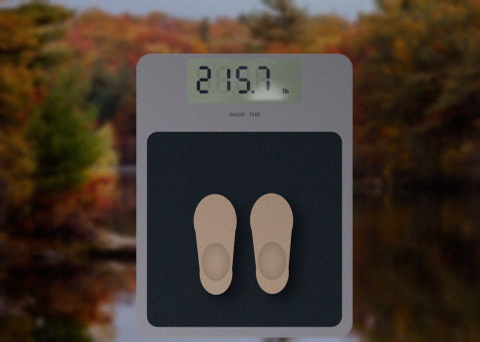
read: 215.7 lb
